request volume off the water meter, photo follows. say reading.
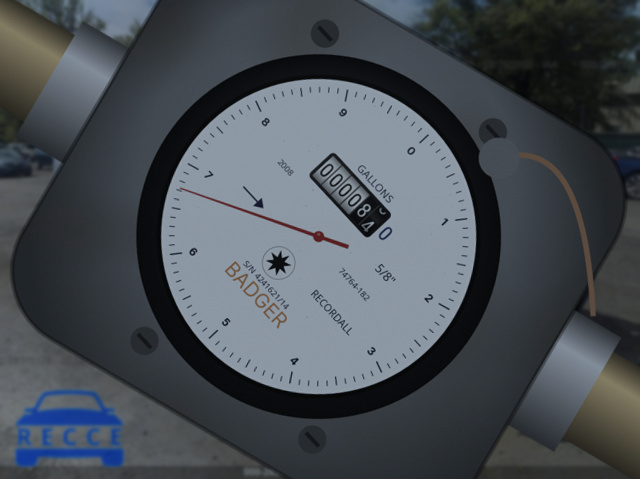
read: 836.7 gal
